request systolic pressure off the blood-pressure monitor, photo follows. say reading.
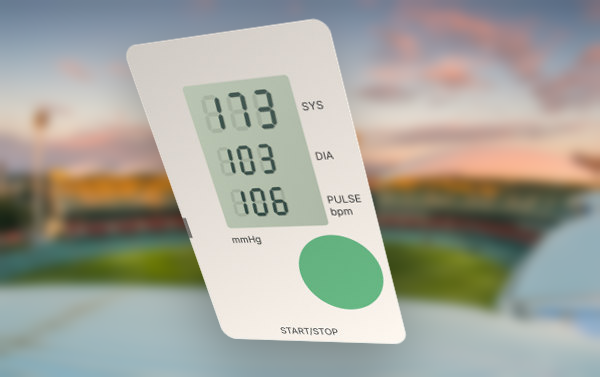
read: 173 mmHg
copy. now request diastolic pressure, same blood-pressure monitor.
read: 103 mmHg
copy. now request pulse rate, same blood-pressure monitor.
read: 106 bpm
